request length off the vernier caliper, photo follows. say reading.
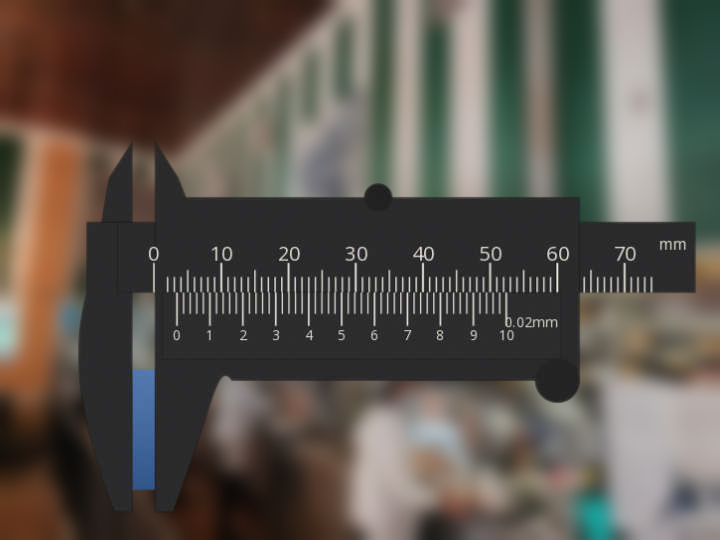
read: 3.4 mm
